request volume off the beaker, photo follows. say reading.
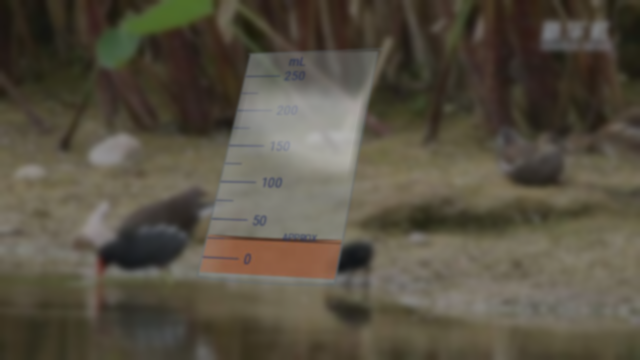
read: 25 mL
